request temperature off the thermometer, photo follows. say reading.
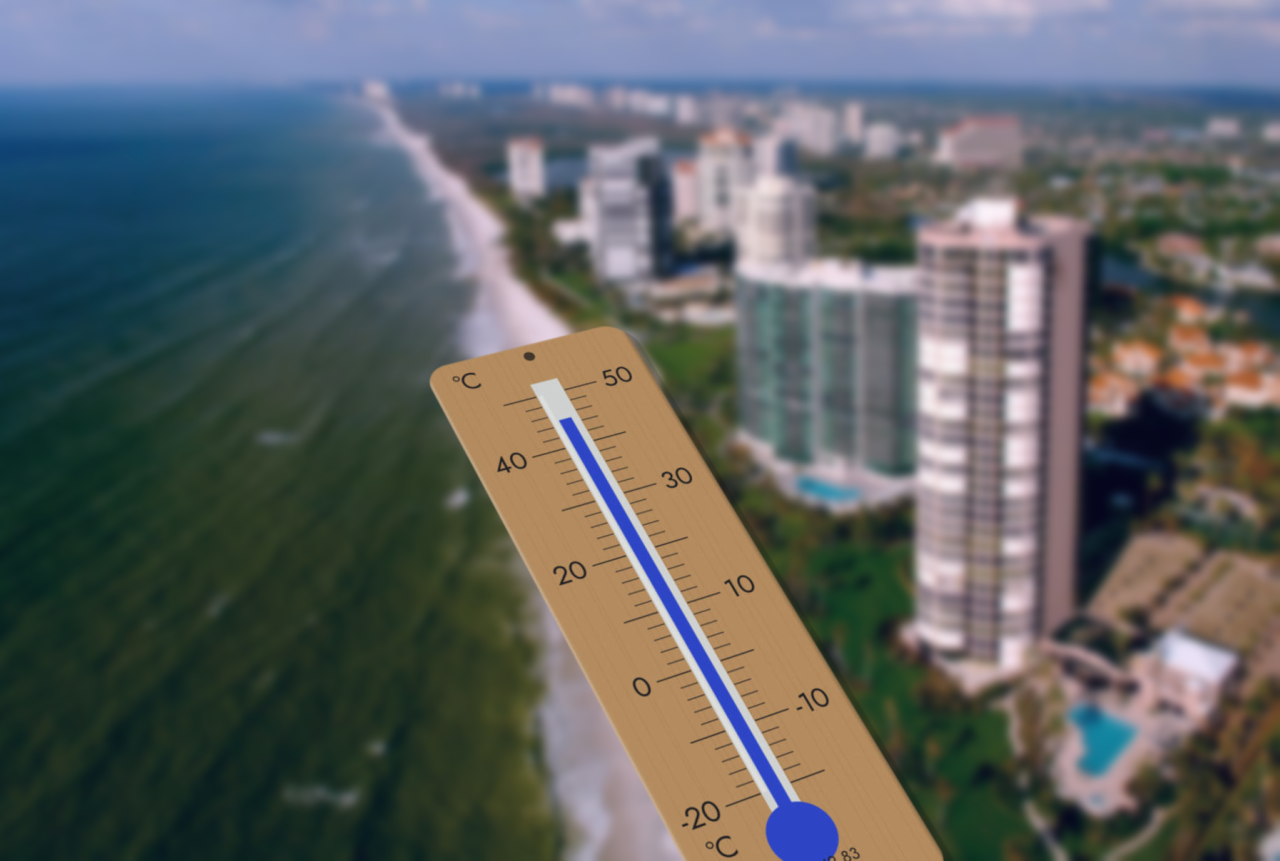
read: 45 °C
